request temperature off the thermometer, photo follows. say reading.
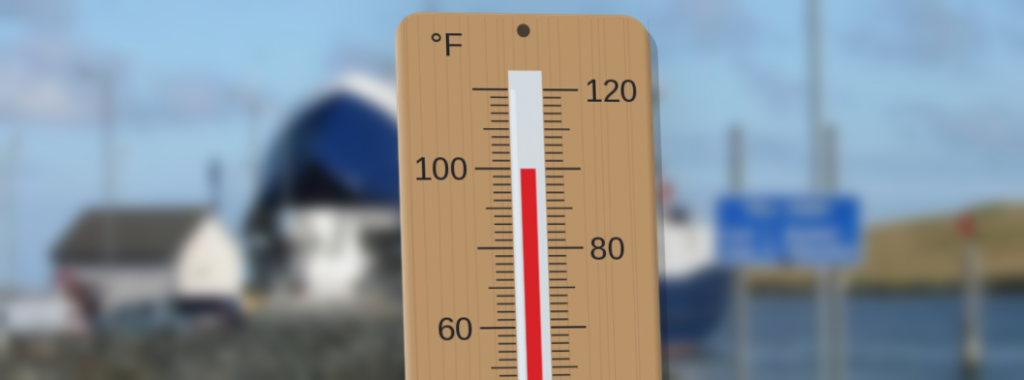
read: 100 °F
